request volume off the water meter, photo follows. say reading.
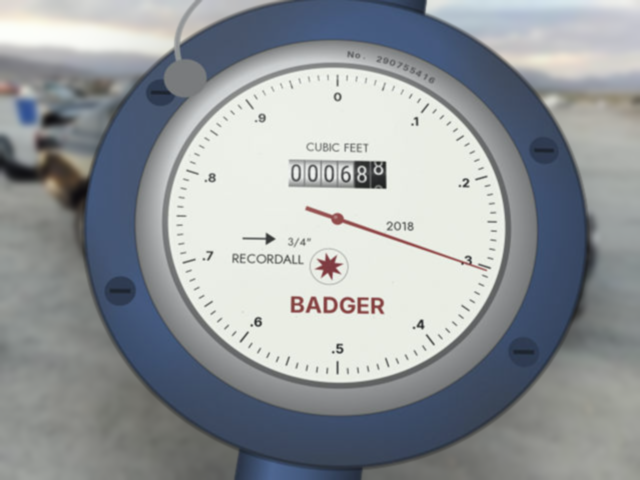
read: 688.30 ft³
